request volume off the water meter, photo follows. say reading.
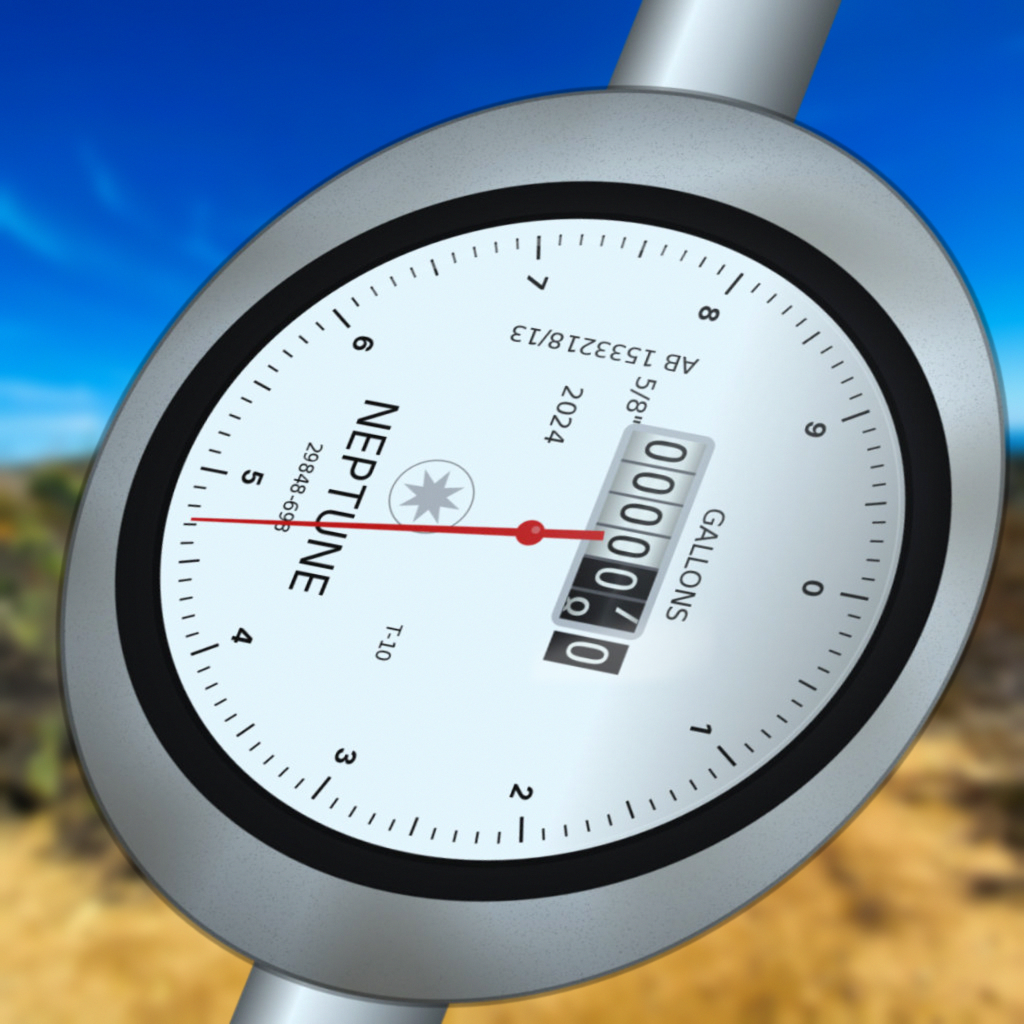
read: 74.7 gal
